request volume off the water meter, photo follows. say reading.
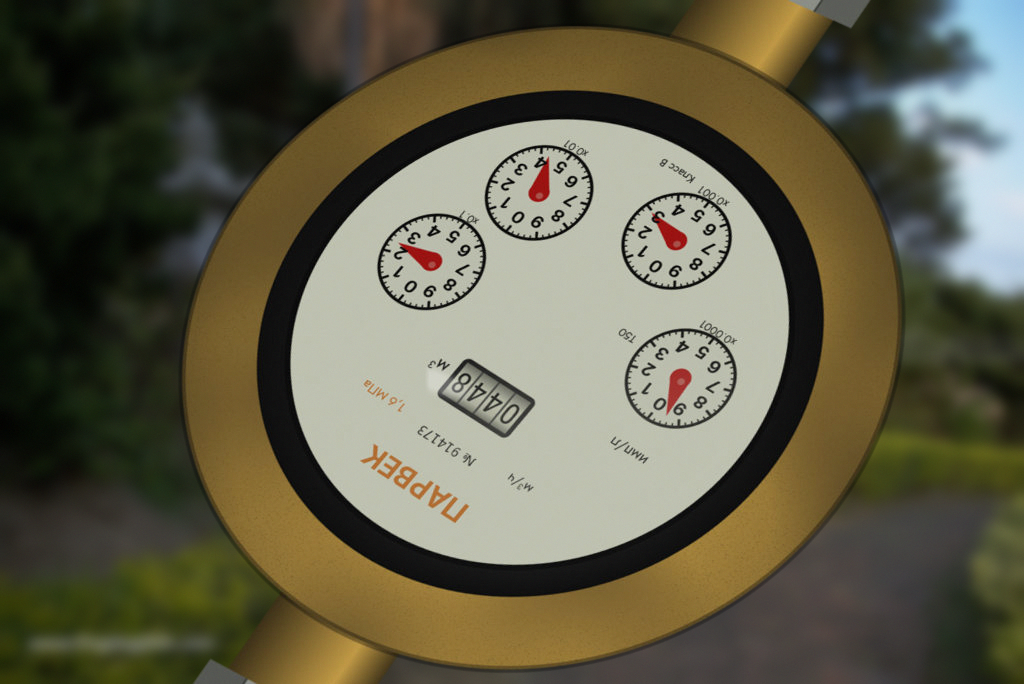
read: 448.2429 m³
